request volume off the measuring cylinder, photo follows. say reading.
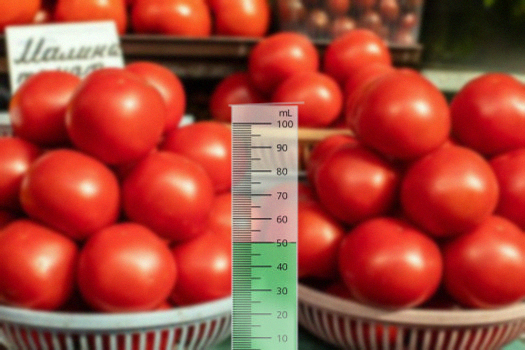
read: 50 mL
